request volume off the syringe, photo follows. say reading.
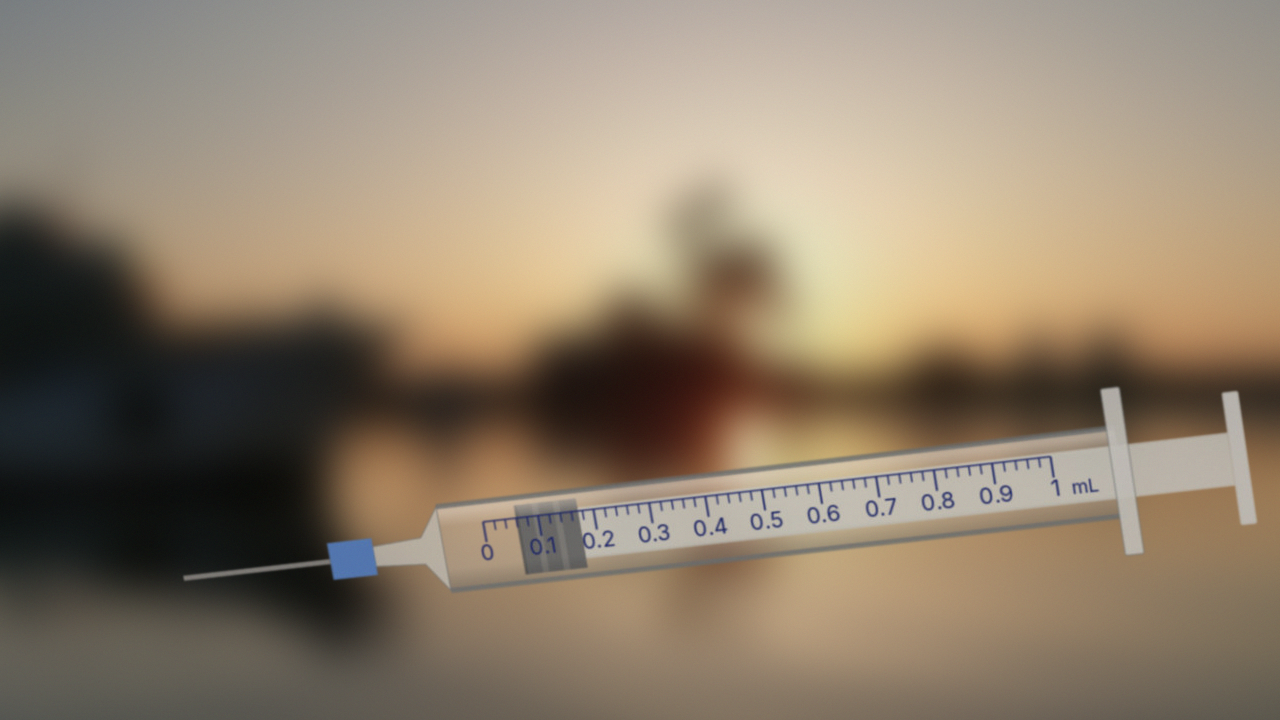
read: 0.06 mL
